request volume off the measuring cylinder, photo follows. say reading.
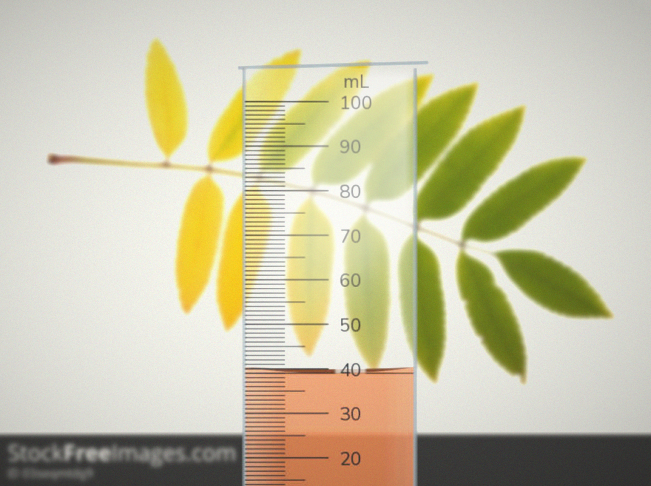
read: 39 mL
